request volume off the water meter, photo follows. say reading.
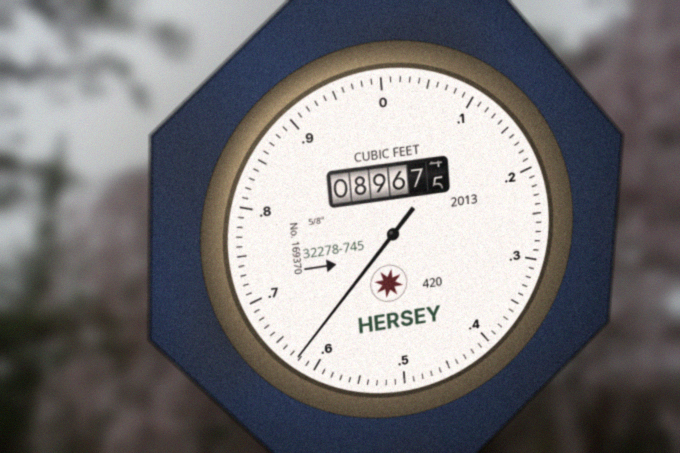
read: 89674.62 ft³
